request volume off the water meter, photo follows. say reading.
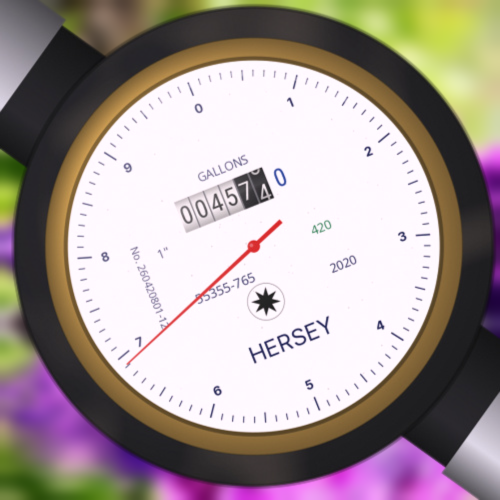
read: 45736.9 gal
